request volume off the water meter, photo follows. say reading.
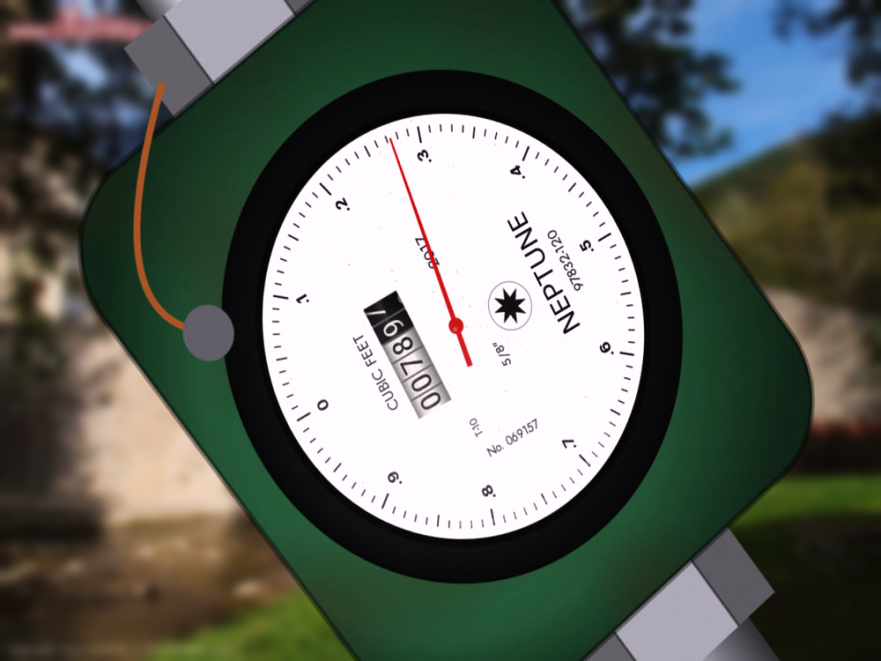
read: 7897.27 ft³
